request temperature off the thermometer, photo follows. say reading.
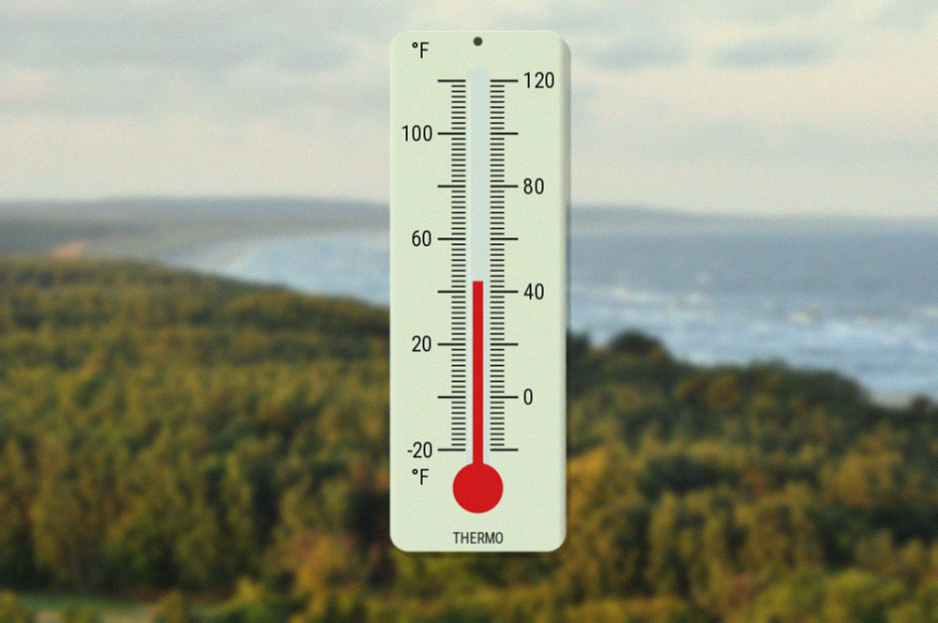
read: 44 °F
